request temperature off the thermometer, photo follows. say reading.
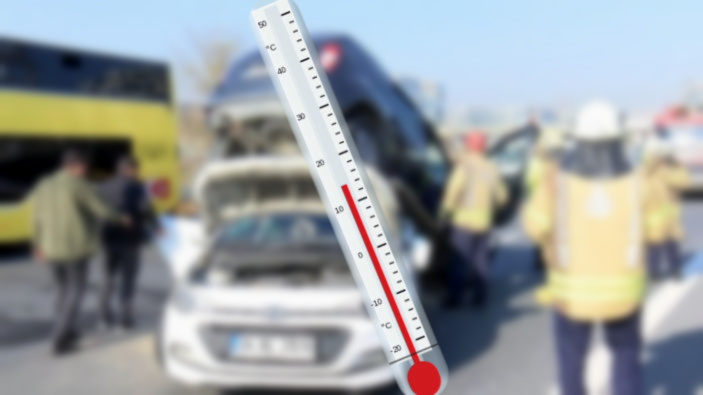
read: 14 °C
